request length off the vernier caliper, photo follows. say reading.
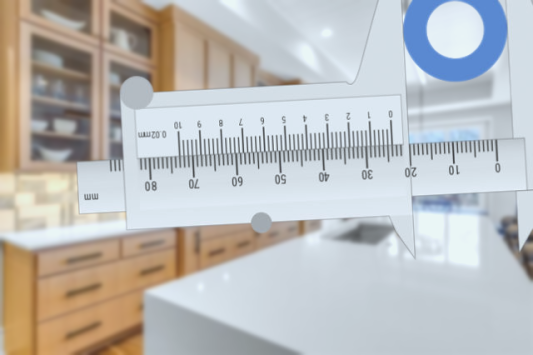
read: 24.0 mm
